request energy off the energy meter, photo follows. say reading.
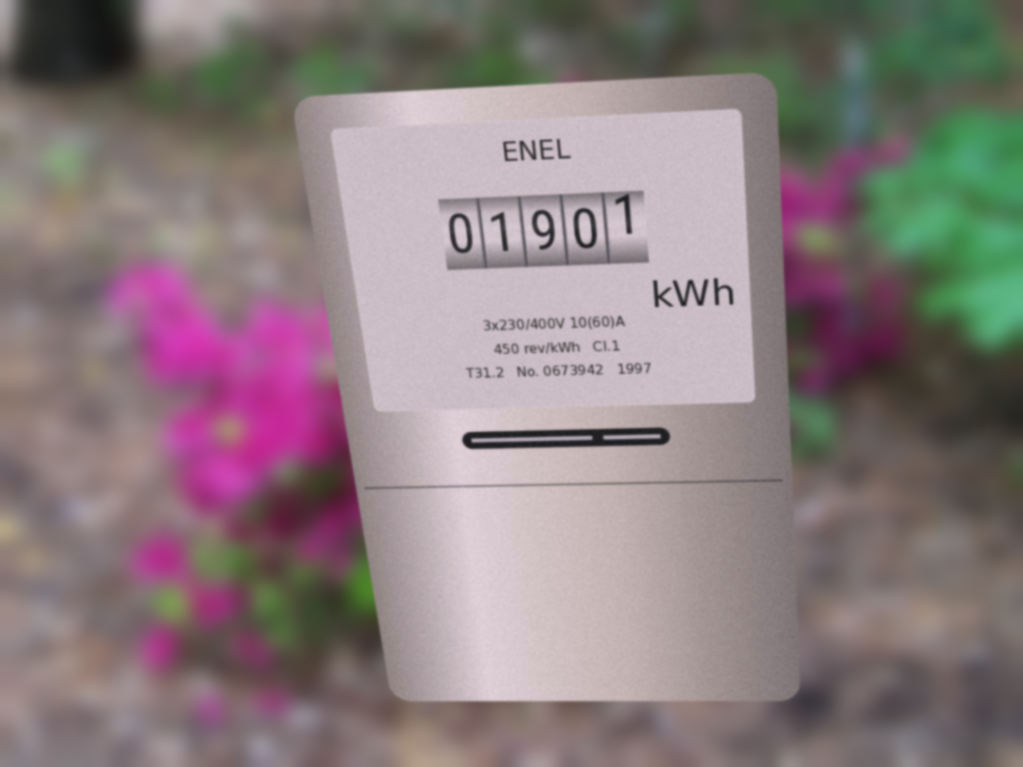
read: 1901 kWh
